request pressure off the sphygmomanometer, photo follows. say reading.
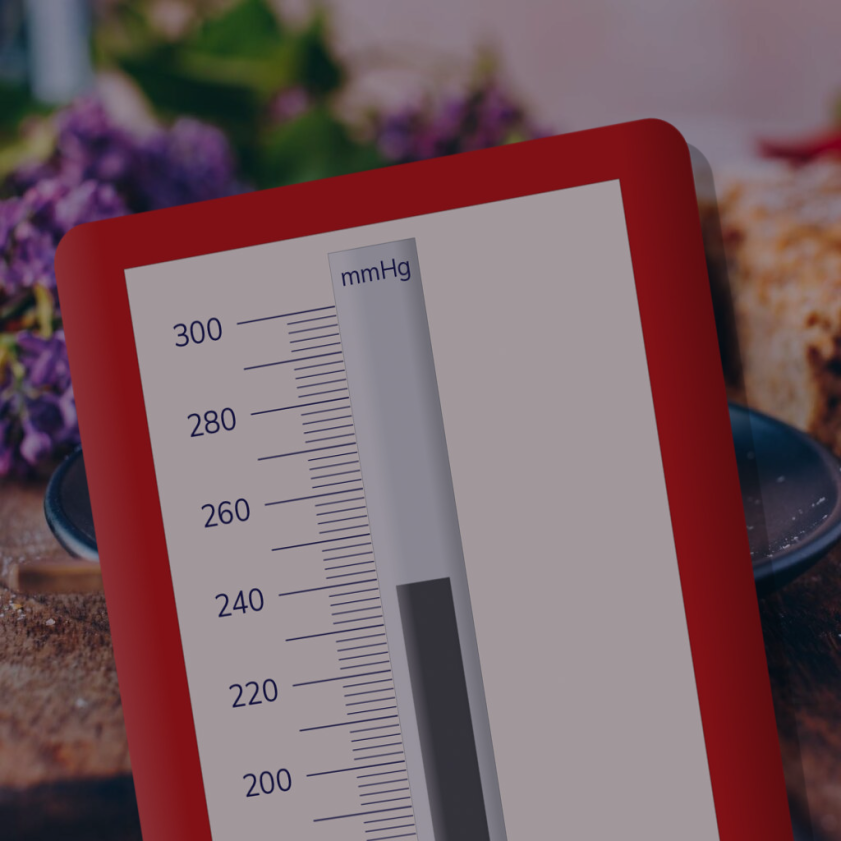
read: 238 mmHg
